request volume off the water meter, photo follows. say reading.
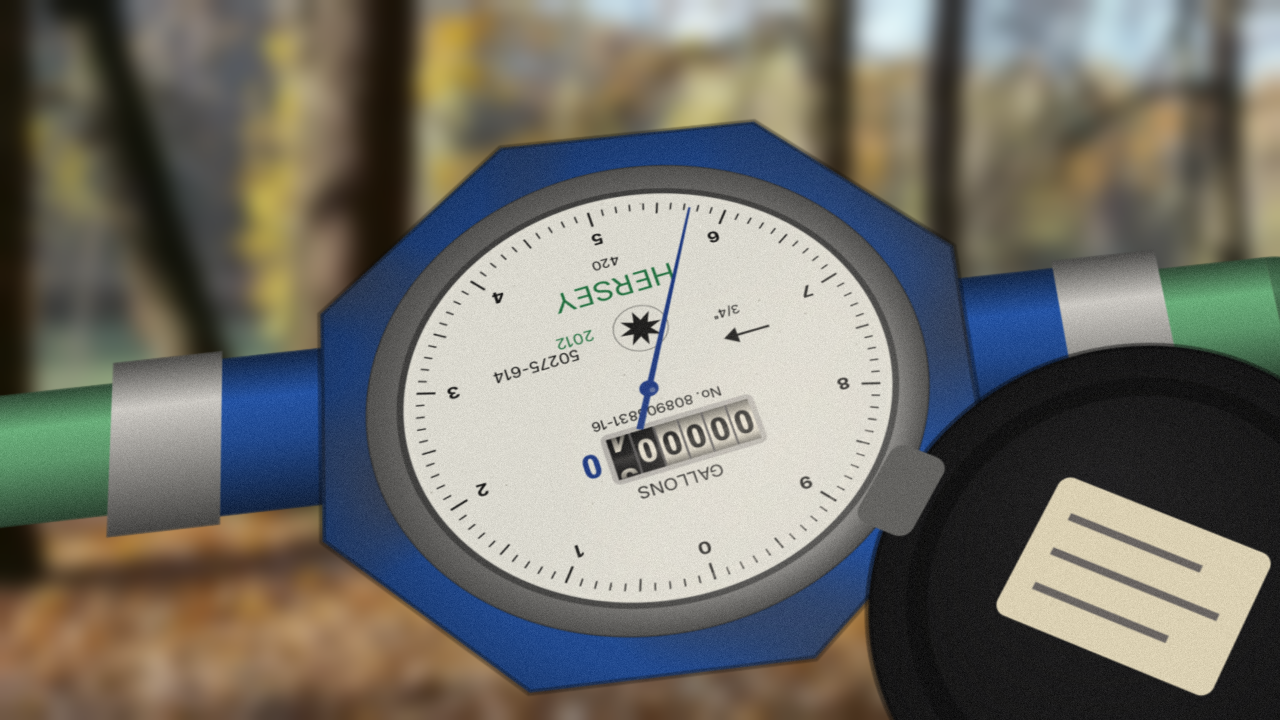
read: 35.7 gal
